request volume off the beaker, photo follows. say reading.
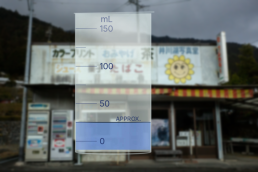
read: 25 mL
